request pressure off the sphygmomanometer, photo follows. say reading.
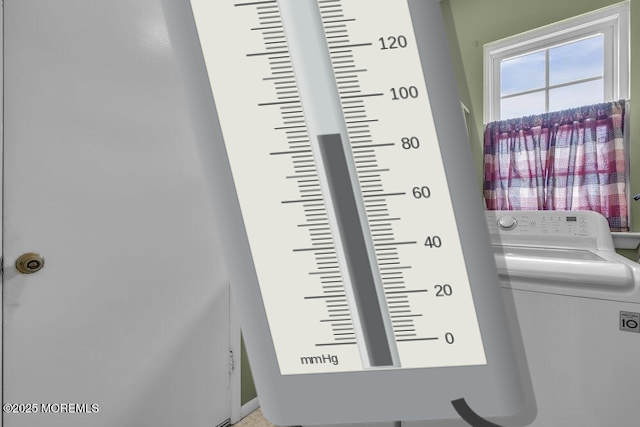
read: 86 mmHg
